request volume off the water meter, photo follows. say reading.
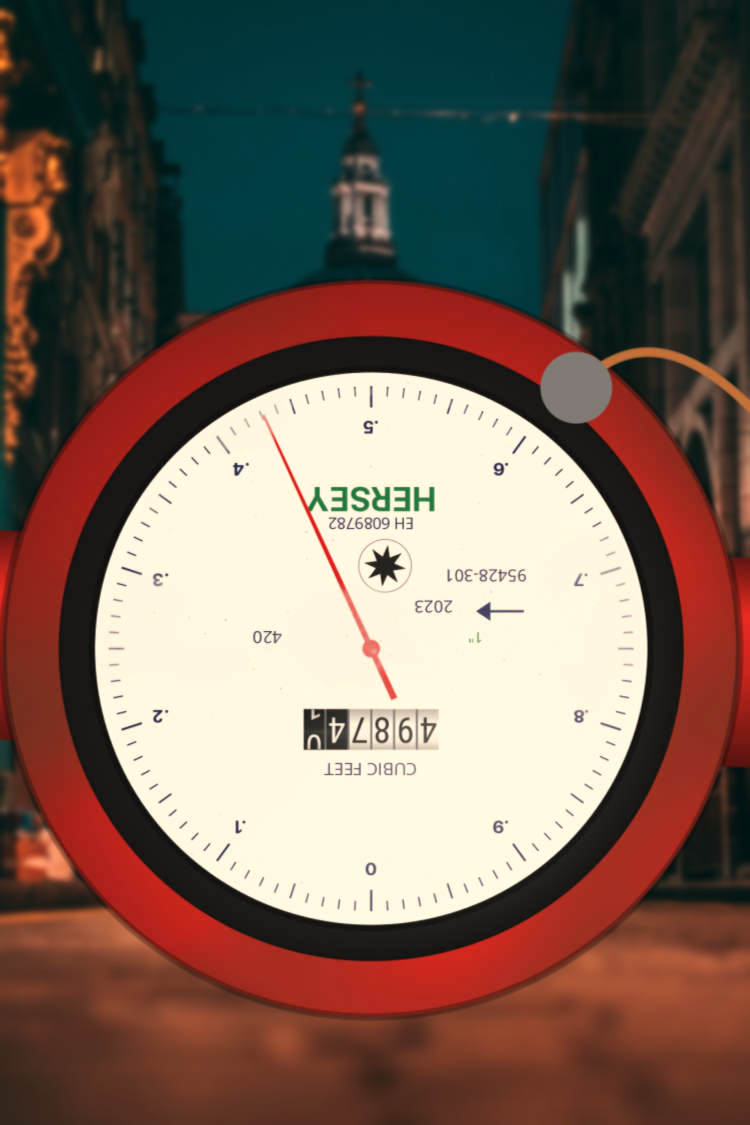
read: 498740.43 ft³
